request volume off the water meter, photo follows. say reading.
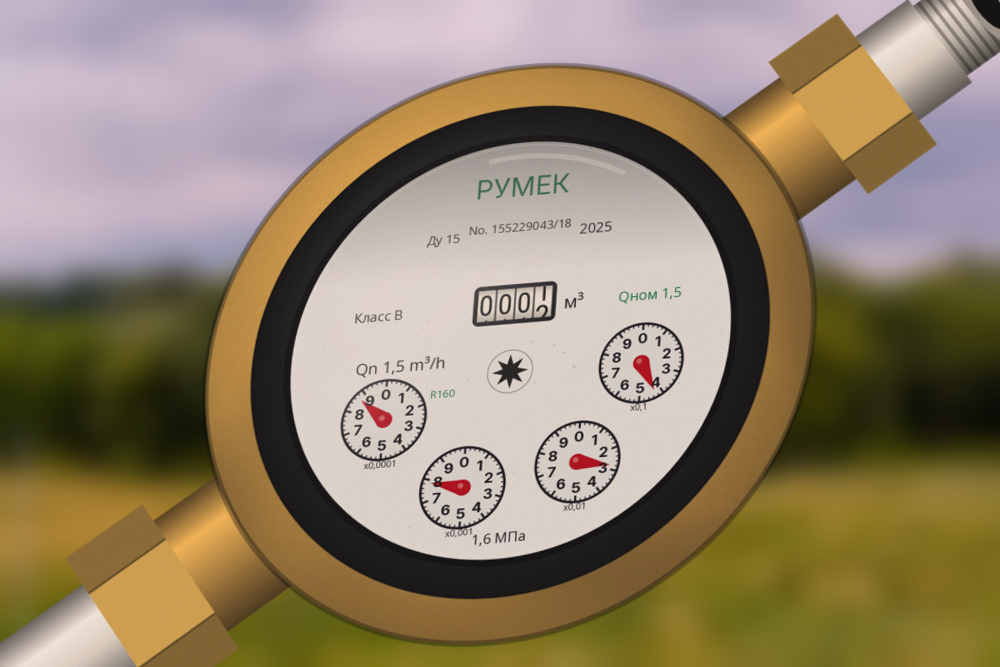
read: 1.4278 m³
